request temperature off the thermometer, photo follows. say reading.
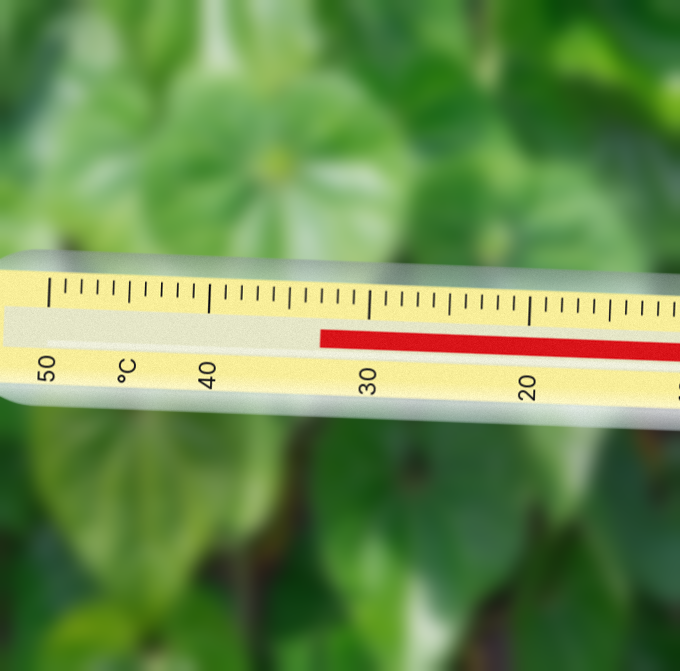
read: 33 °C
